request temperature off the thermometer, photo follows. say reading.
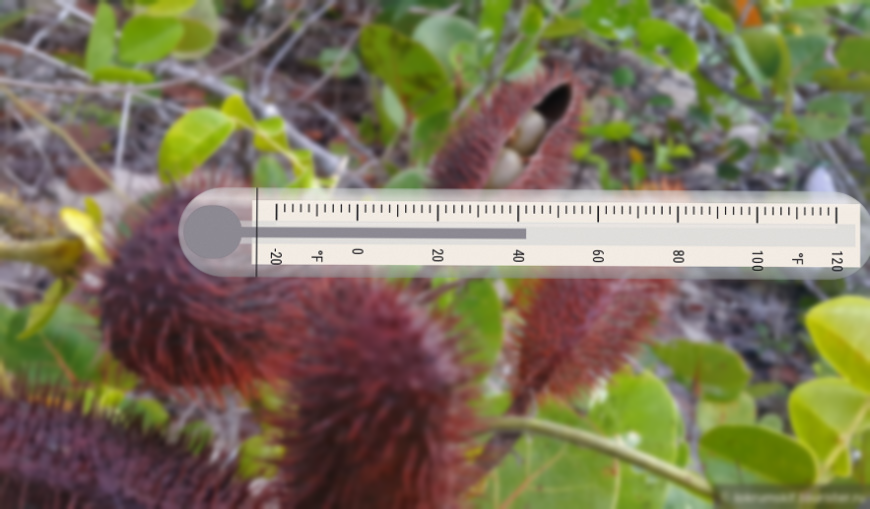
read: 42 °F
